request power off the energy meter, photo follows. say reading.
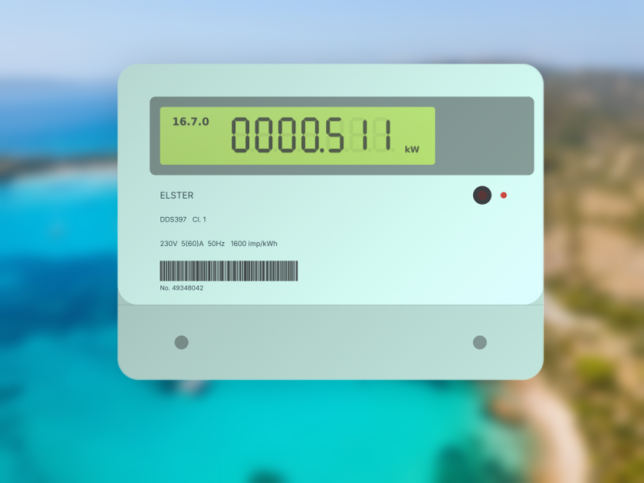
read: 0.511 kW
